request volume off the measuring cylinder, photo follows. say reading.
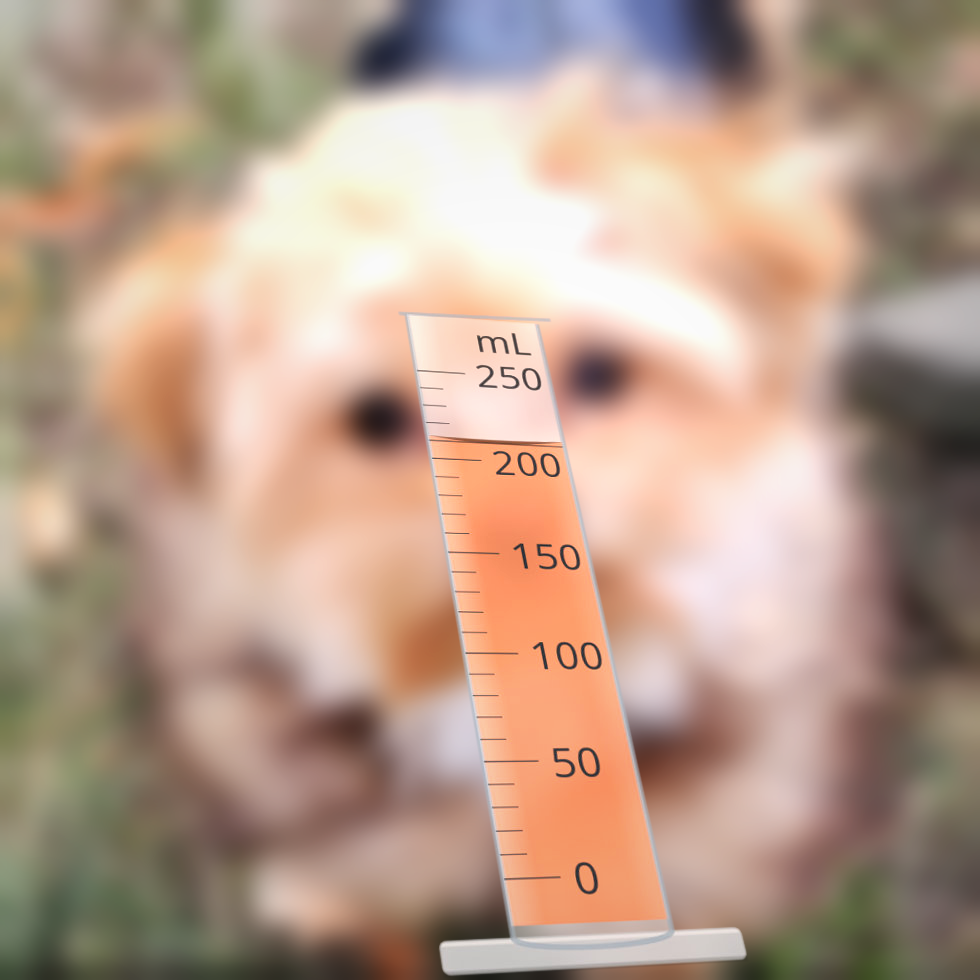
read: 210 mL
